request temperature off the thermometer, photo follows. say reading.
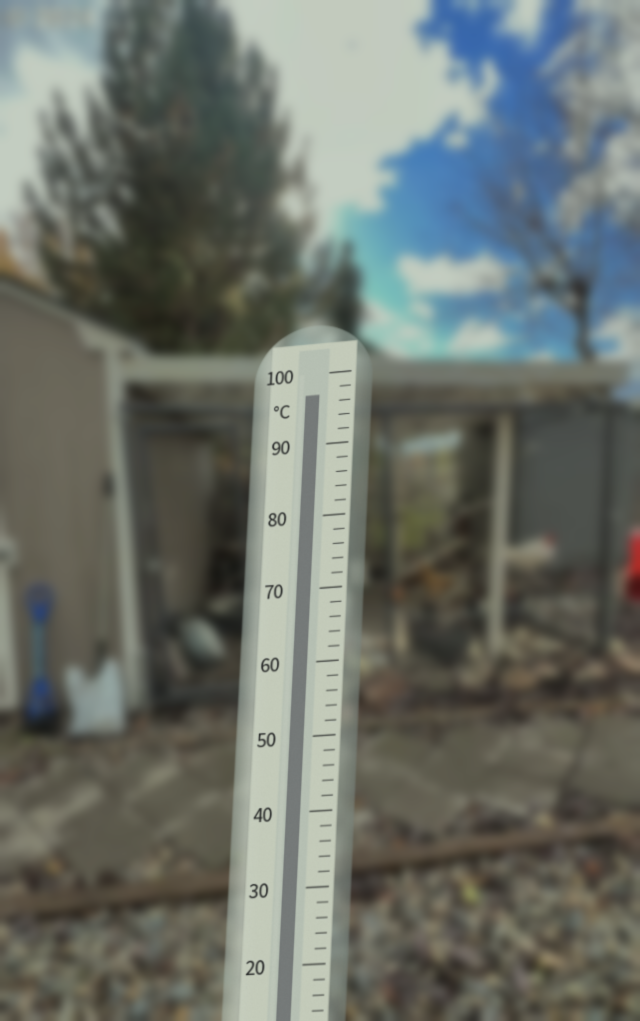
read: 97 °C
